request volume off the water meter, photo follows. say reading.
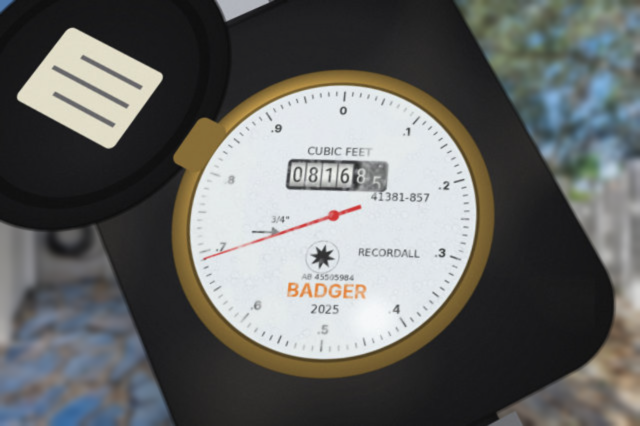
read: 81684.69 ft³
